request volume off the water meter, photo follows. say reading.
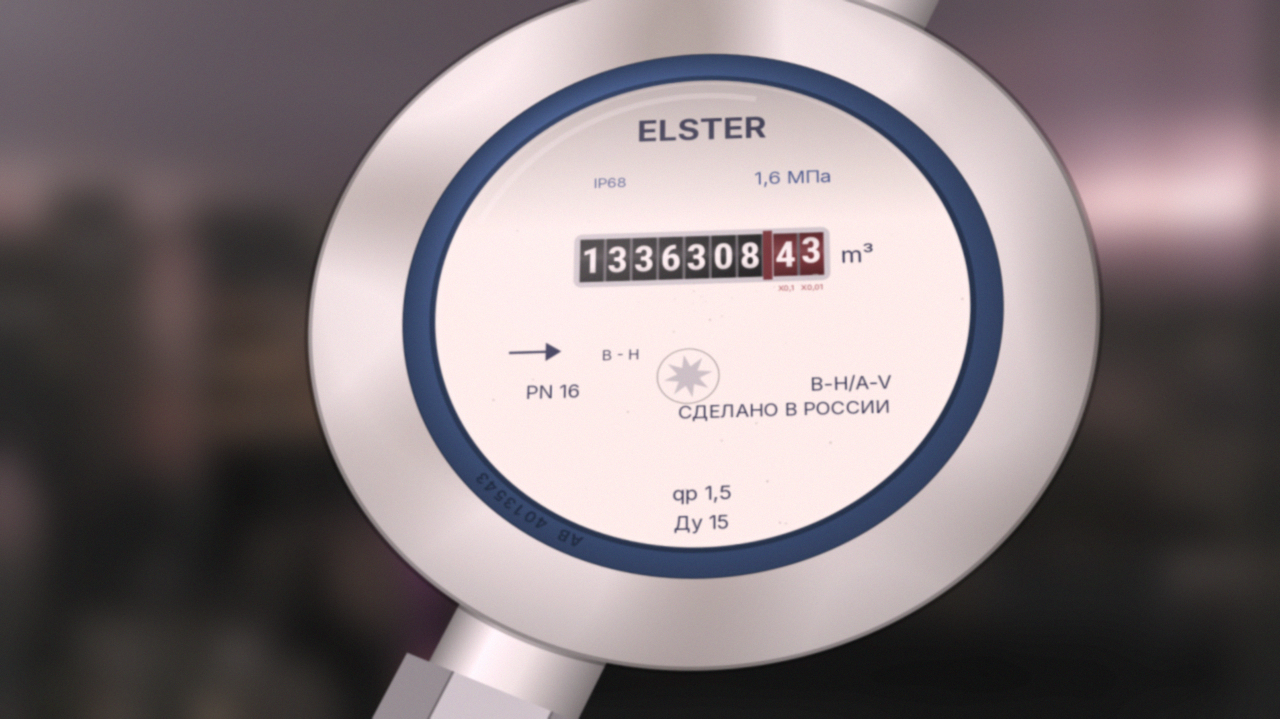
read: 1336308.43 m³
